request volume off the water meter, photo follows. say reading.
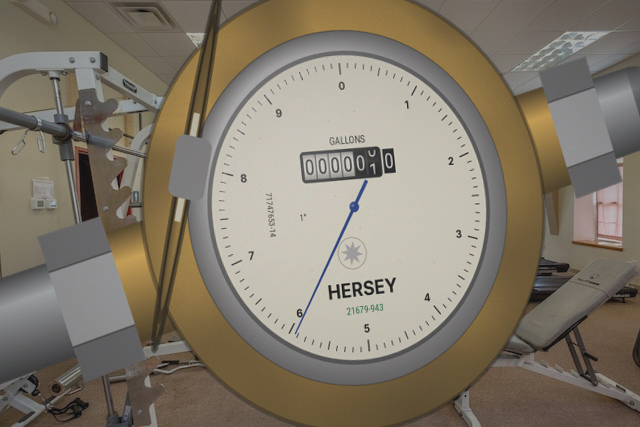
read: 5.9 gal
